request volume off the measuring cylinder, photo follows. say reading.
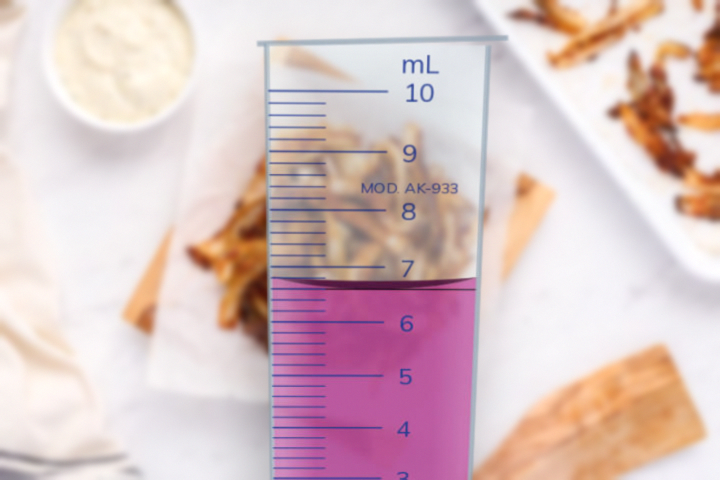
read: 6.6 mL
